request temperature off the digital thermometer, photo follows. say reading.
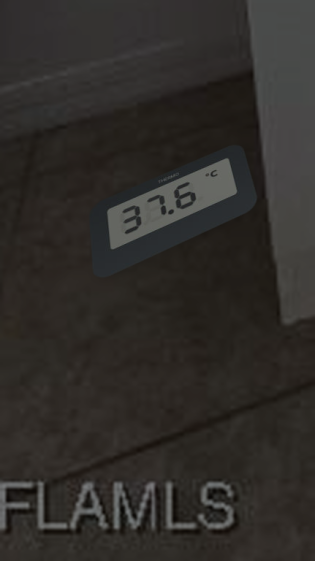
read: 37.6 °C
